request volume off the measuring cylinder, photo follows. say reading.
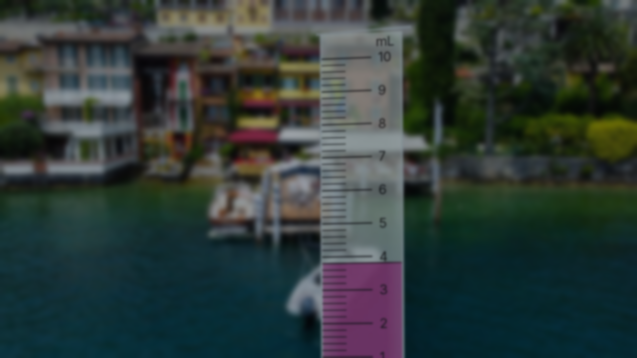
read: 3.8 mL
